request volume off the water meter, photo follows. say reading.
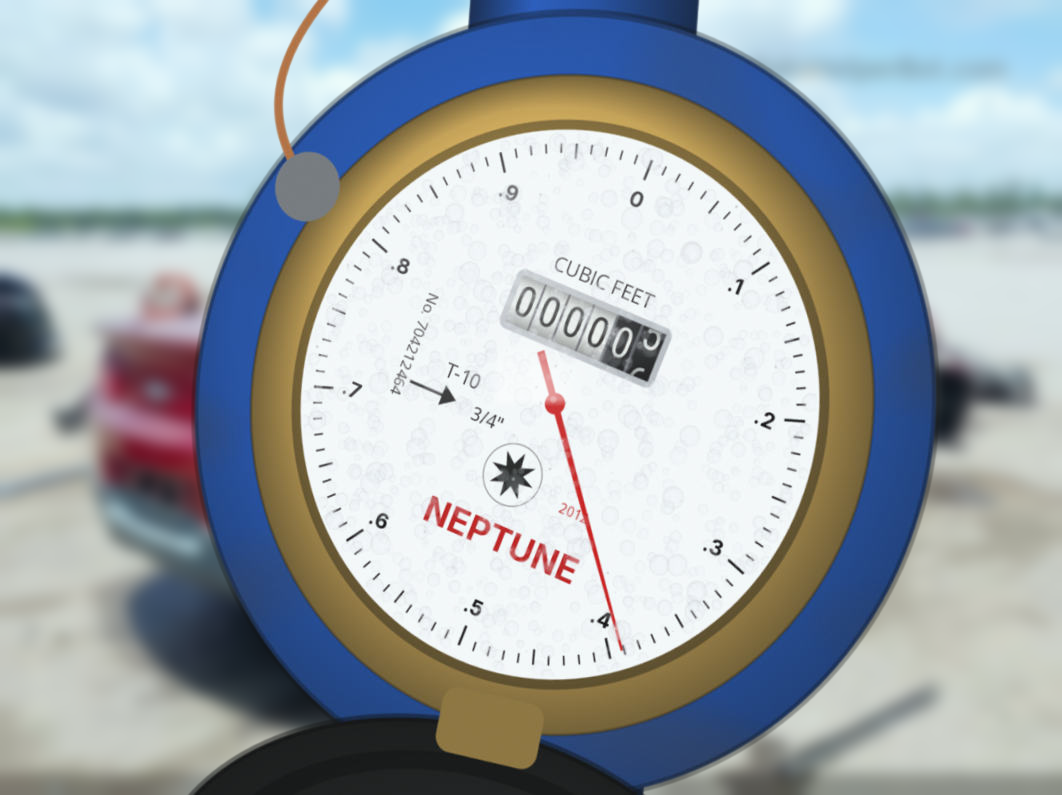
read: 5.39 ft³
